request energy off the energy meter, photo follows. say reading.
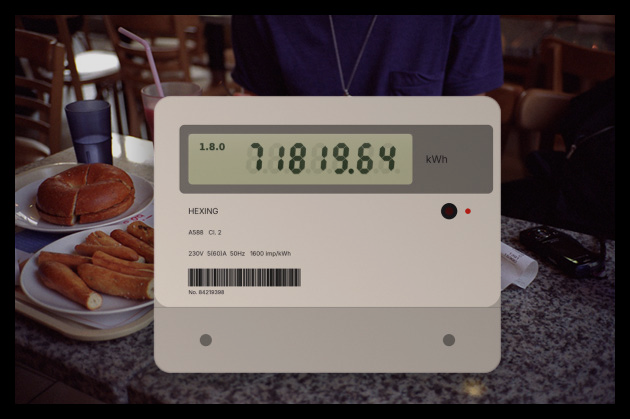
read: 71819.64 kWh
